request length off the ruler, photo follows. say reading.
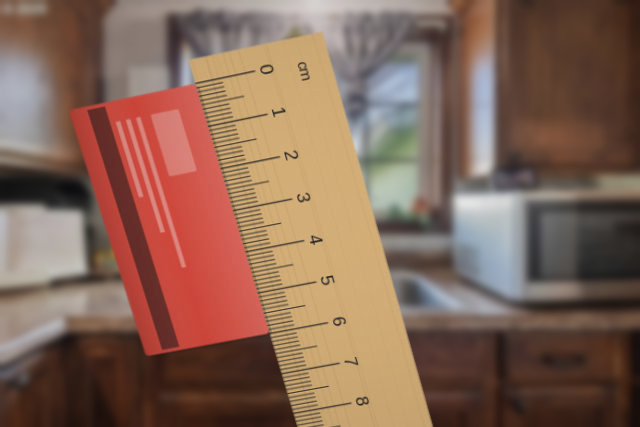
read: 6 cm
